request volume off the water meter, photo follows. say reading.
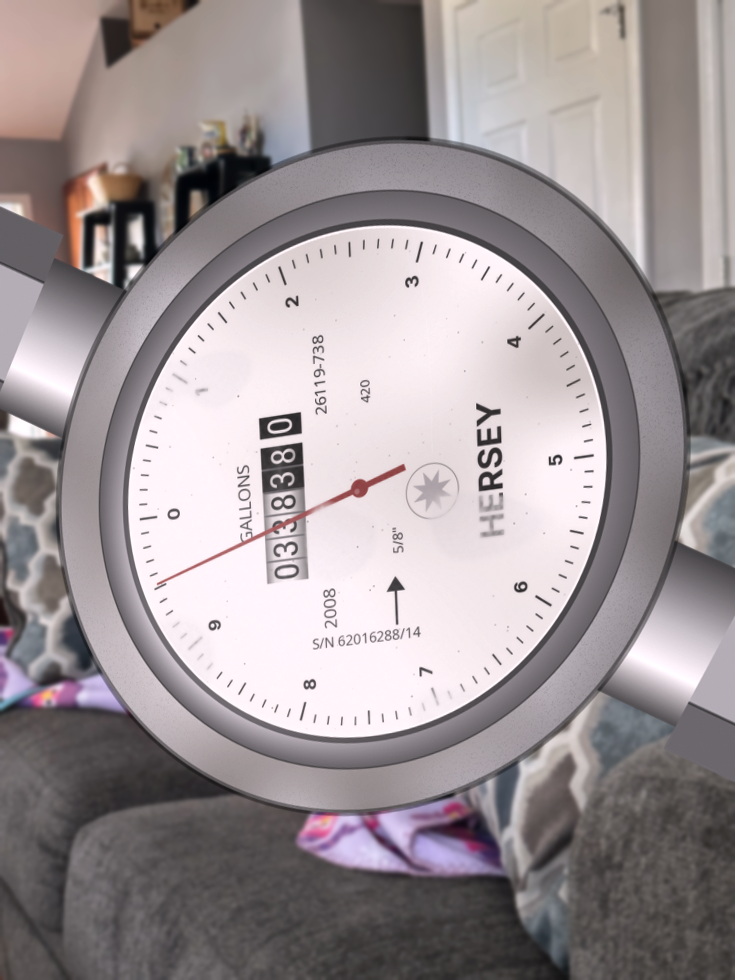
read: 338379.5 gal
